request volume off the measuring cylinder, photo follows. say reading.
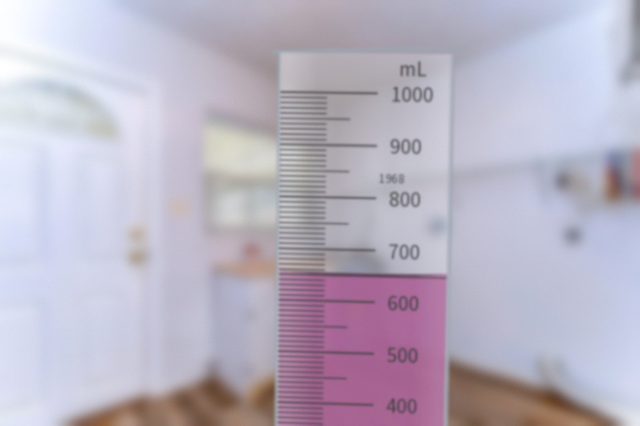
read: 650 mL
